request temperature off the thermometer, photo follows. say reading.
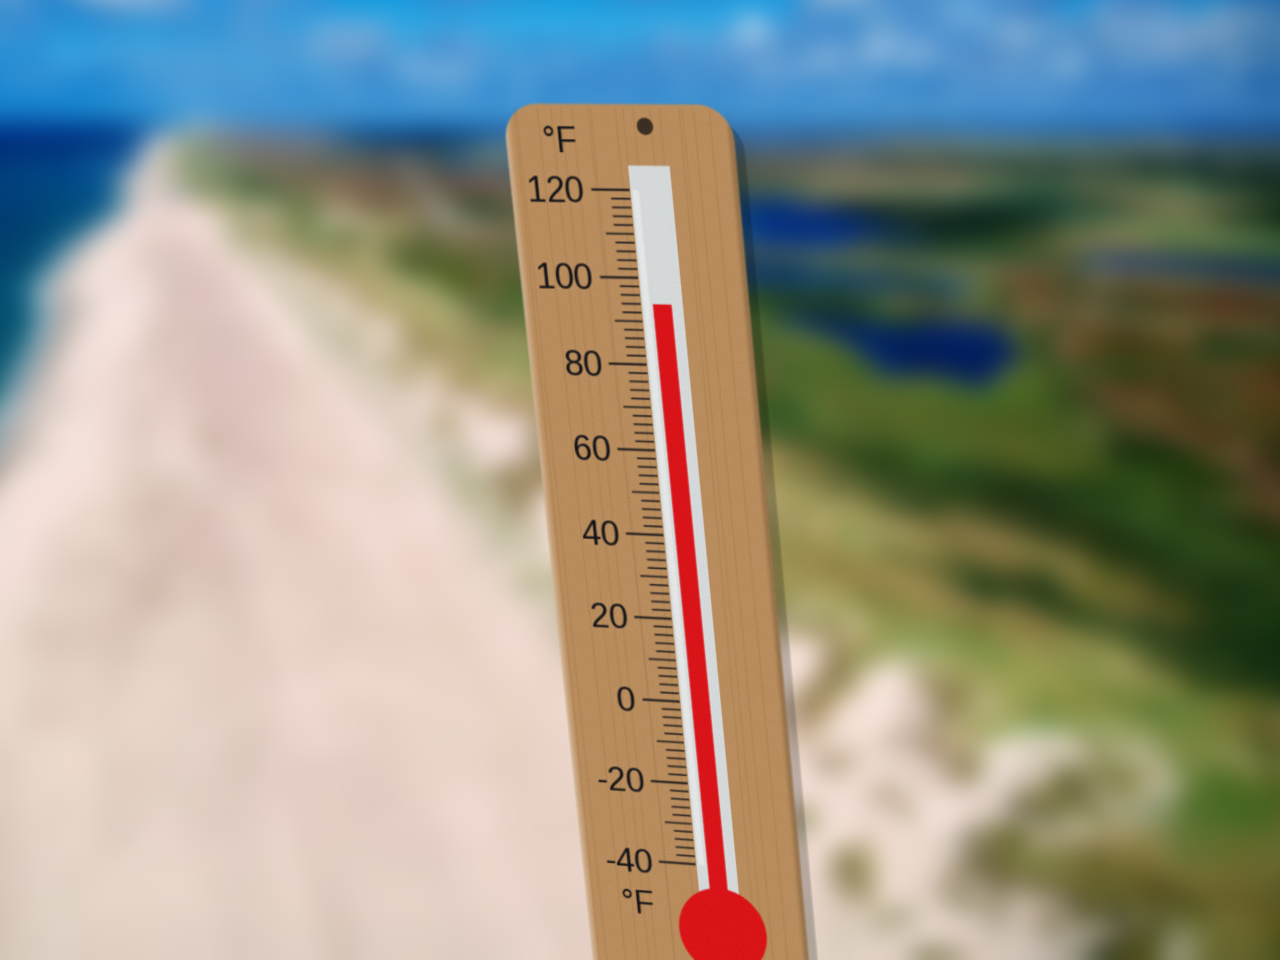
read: 94 °F
